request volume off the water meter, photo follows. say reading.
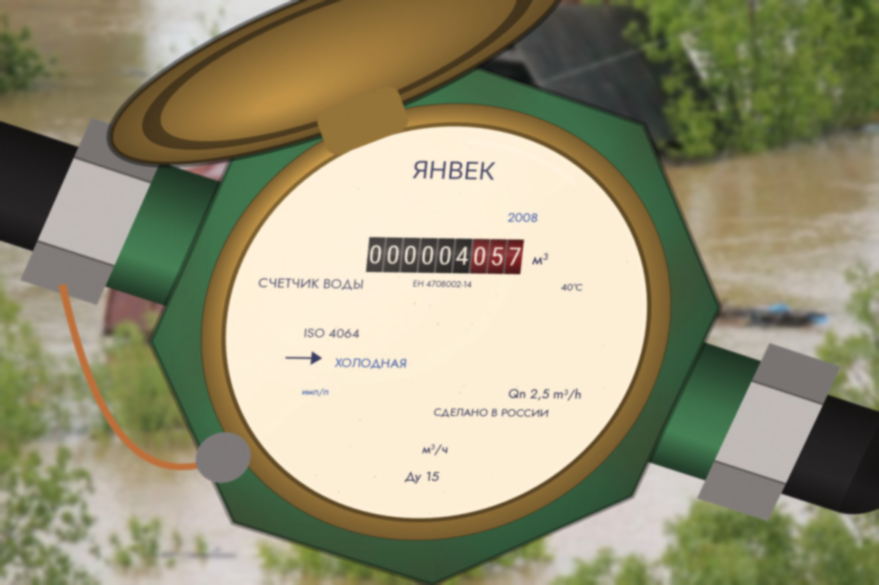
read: 4.057 m³
